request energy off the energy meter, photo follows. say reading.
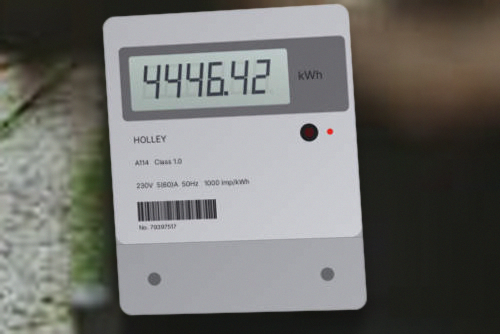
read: 4446.42 kWh
